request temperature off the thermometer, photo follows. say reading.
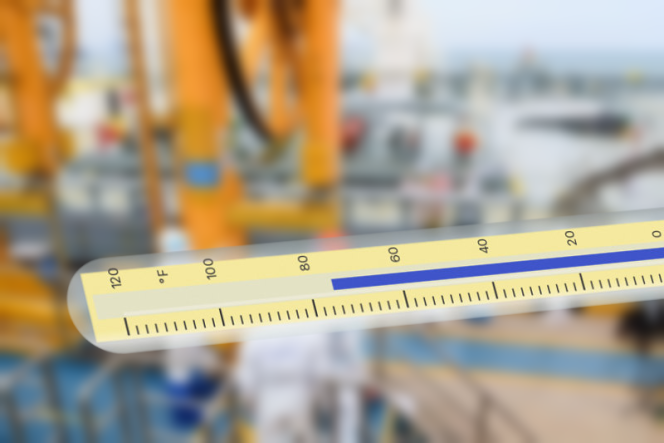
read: 75 °F
